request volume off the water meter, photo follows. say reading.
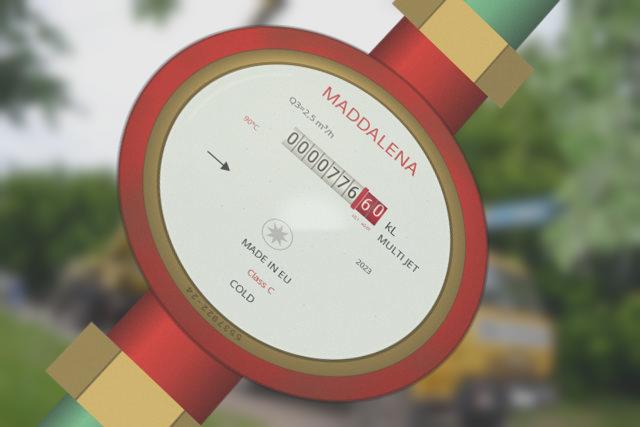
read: 776.60 kL
